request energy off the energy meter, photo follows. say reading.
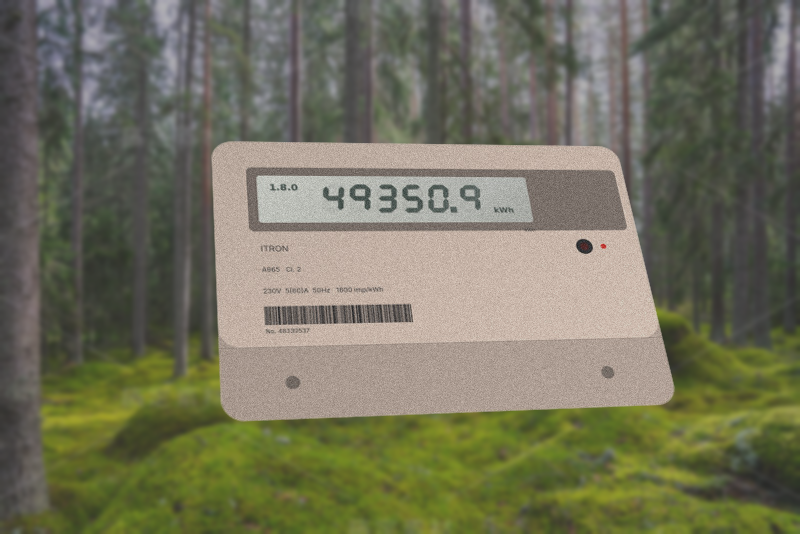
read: 49350.9 kWh
